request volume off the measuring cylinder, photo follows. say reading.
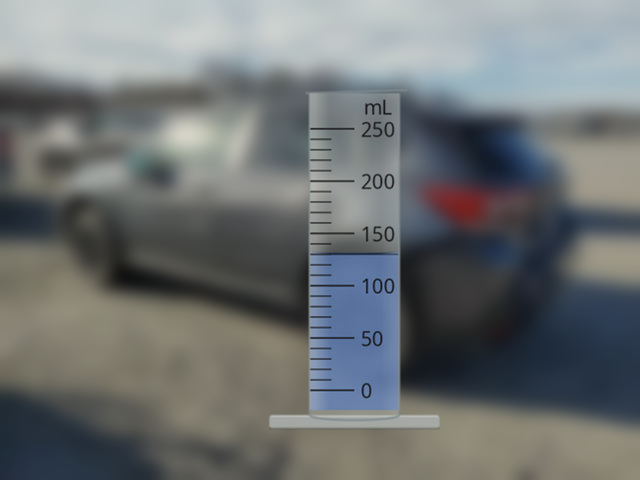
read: 130 mL
